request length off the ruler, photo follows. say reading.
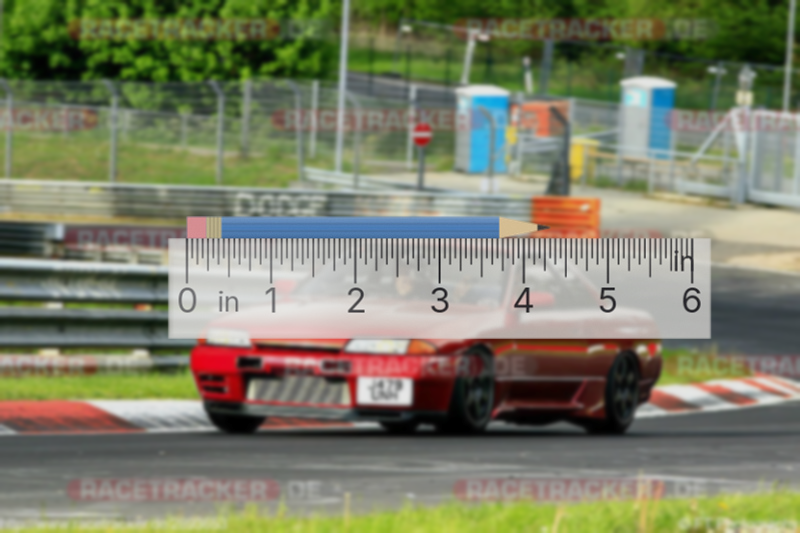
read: 4.3125 in
